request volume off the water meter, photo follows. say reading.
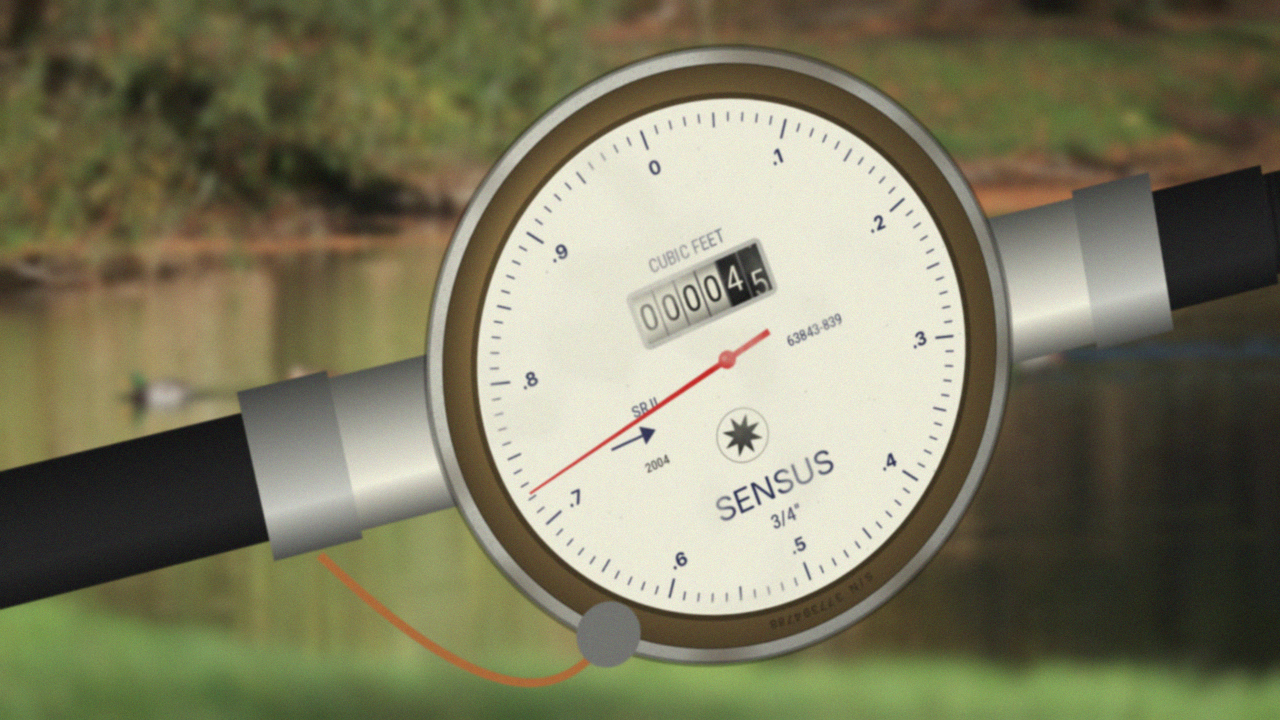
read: 44.72 ft³
